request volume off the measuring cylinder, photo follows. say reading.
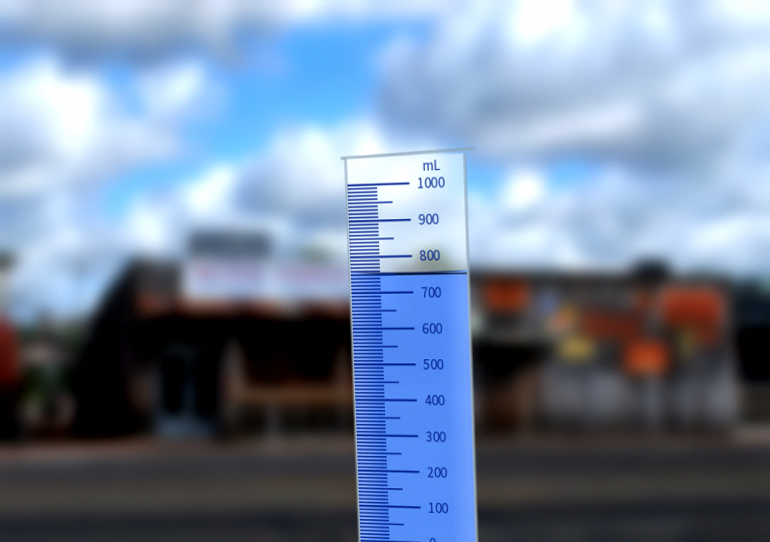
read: 750 mL
